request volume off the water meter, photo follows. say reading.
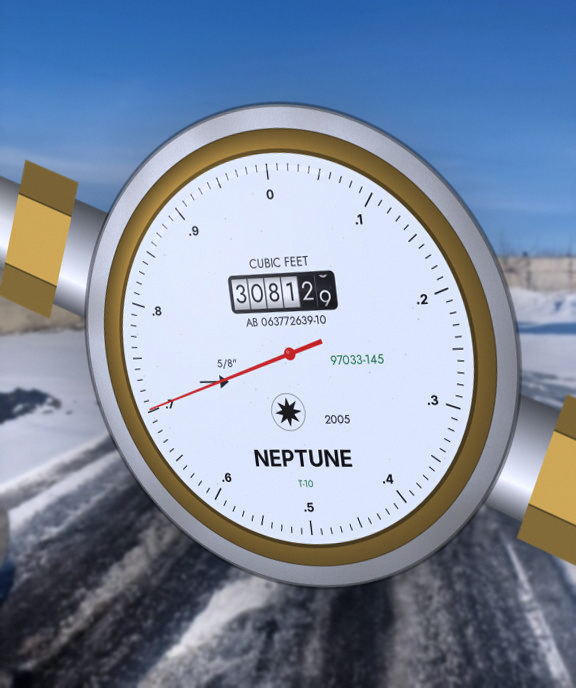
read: 308128.70 ft³
